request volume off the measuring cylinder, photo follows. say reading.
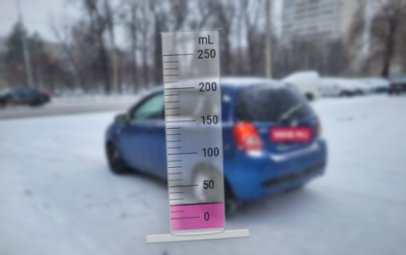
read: 20 mL
